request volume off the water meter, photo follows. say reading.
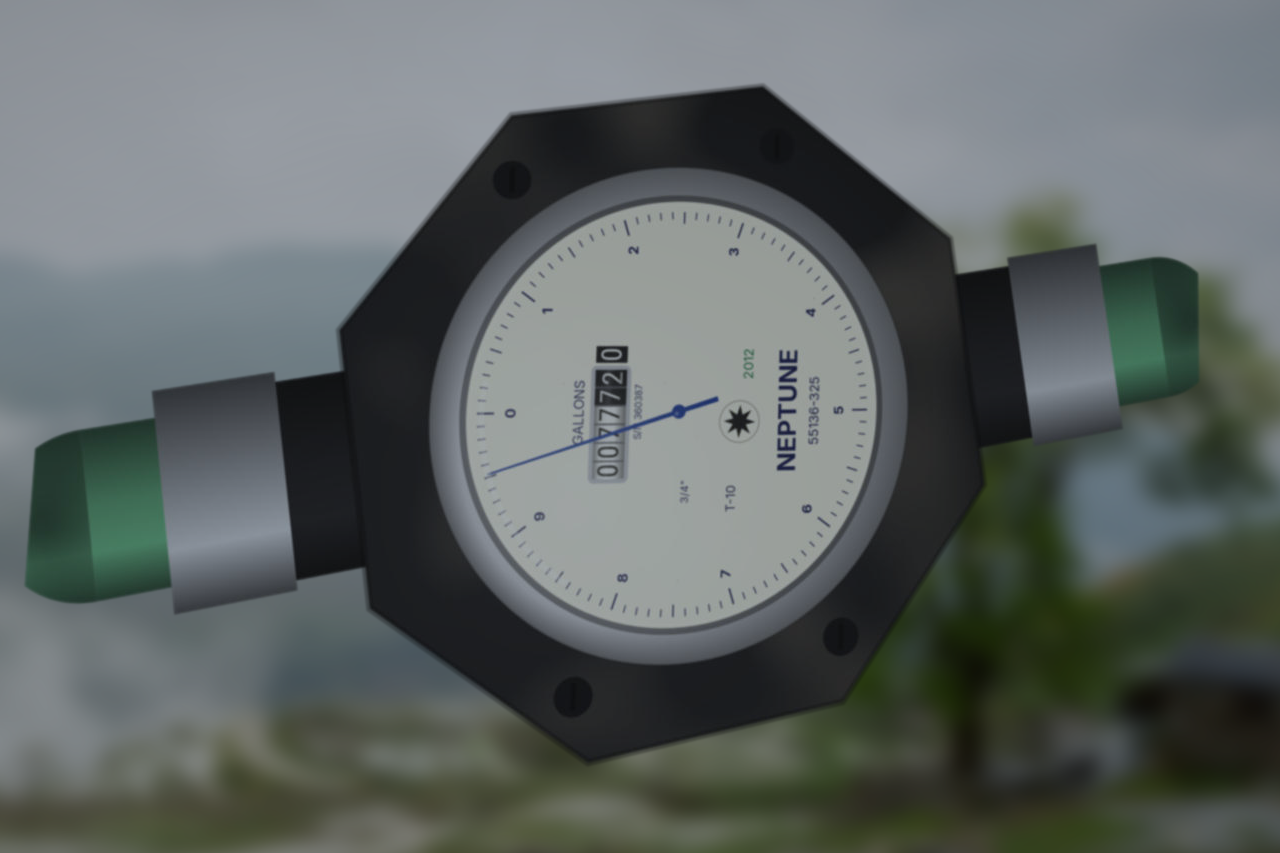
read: 77719.5 gal
